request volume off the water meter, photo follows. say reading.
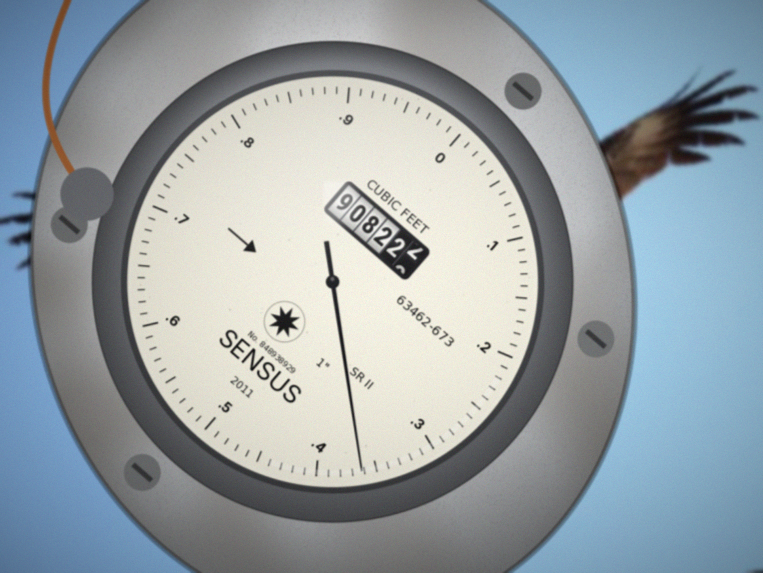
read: 908222.36 ft³
